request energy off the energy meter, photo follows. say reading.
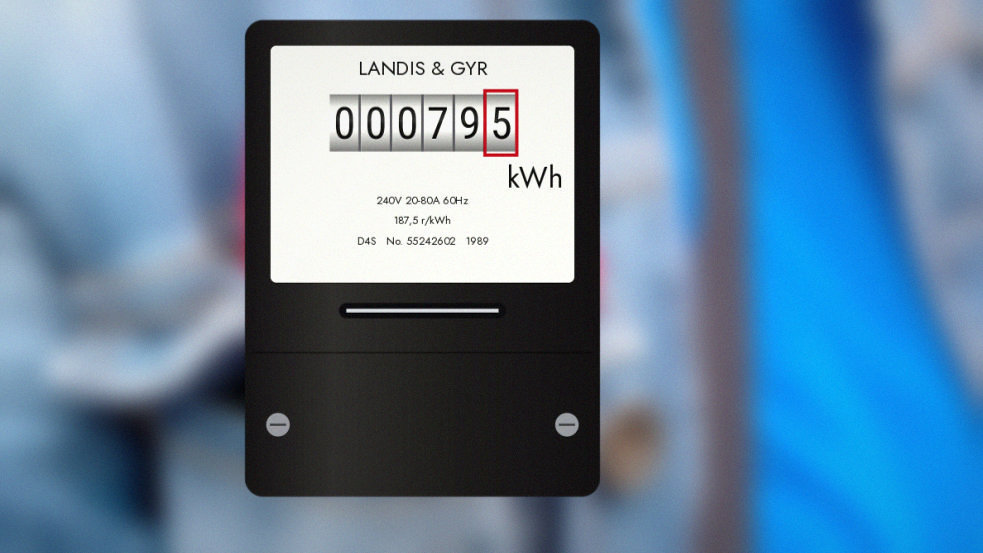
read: 79.5 kWh
